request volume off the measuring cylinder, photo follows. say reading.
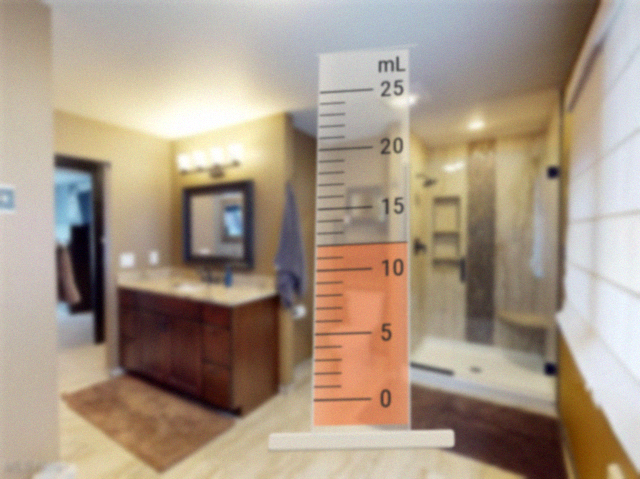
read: 12 mL
